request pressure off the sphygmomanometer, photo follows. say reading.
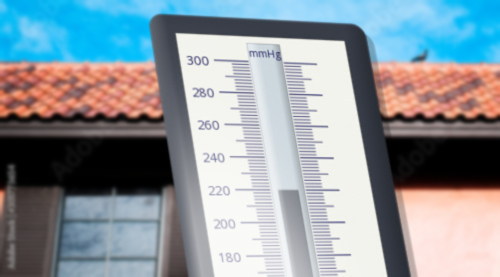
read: 220 mmHg
